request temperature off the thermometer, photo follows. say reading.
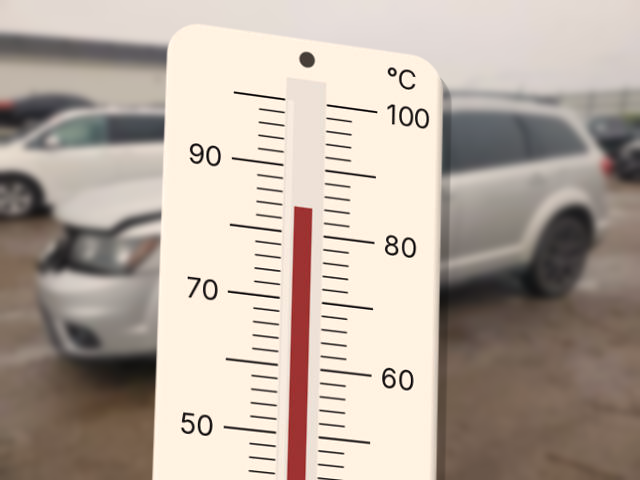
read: 84 °C
